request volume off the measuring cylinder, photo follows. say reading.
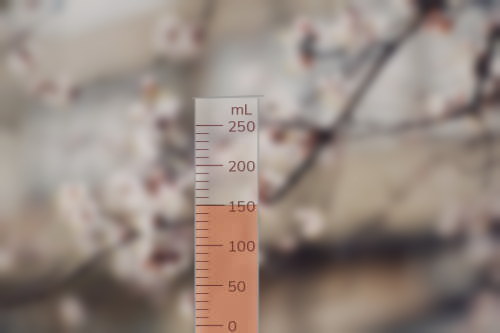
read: 150 mL
